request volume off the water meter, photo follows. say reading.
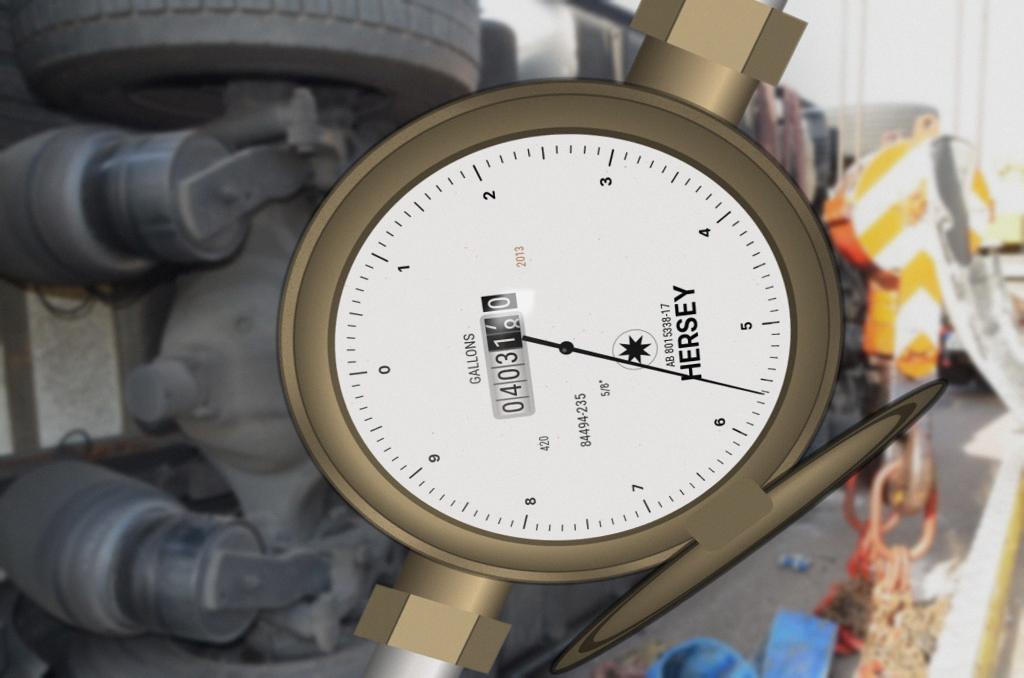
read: 403175.6 gal
